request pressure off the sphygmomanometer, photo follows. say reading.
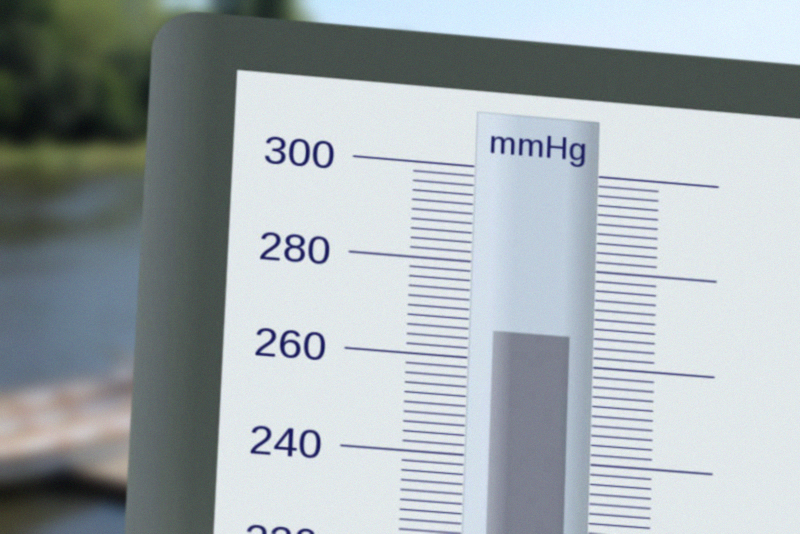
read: 266 mmHg
